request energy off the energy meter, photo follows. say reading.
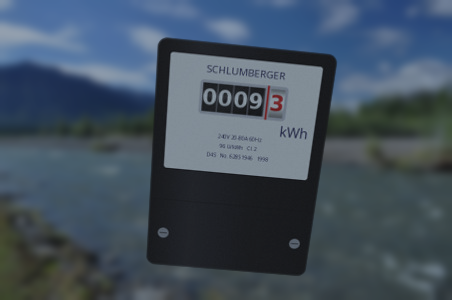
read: 9.3 kWh
